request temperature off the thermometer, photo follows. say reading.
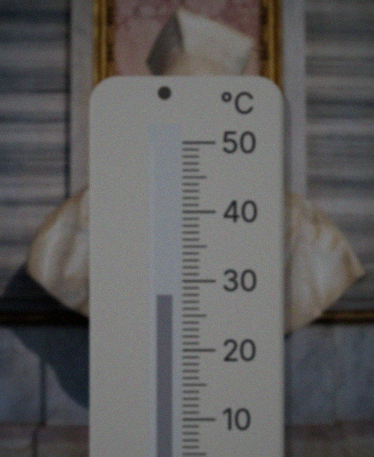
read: 28 °C
